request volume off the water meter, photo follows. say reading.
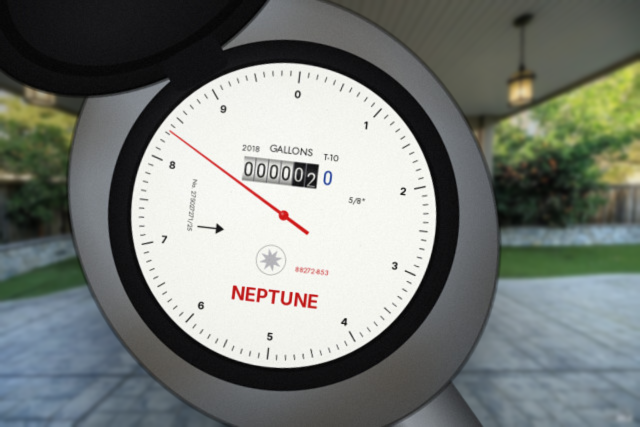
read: 18.3 gal
